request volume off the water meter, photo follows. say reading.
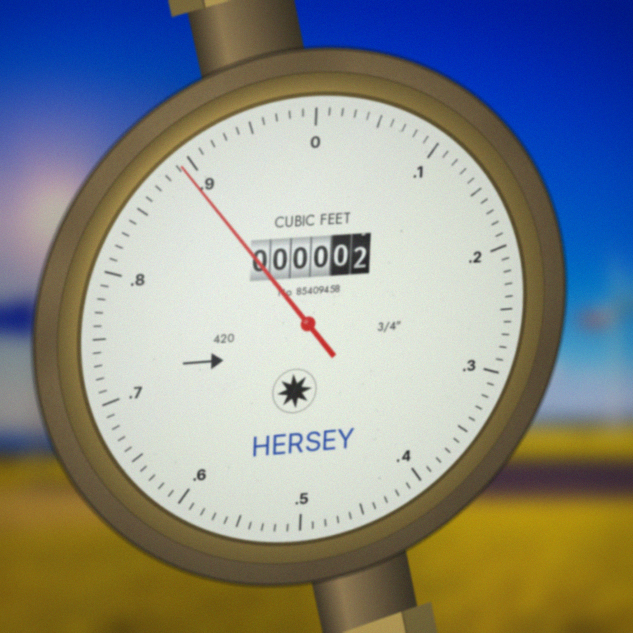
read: 1.89 ft³
